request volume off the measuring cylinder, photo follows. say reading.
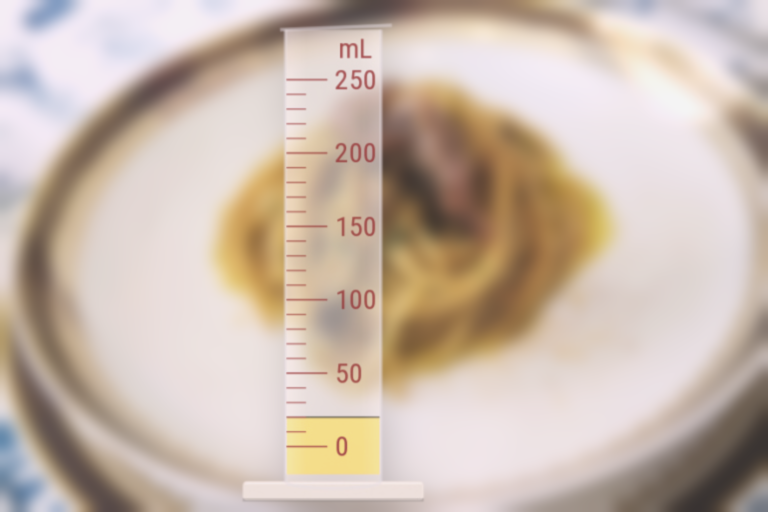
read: 20 mL
